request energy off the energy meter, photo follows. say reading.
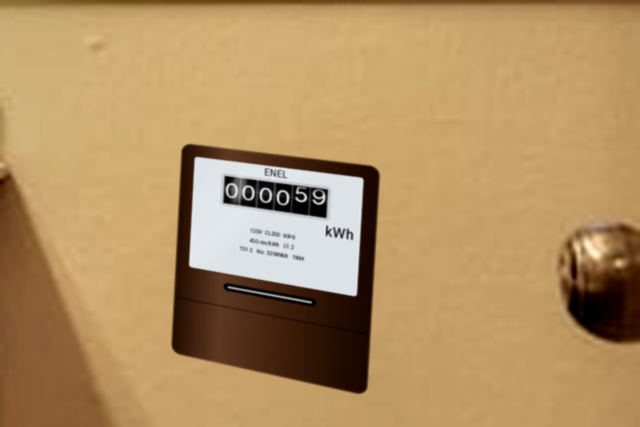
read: 59 kWh
